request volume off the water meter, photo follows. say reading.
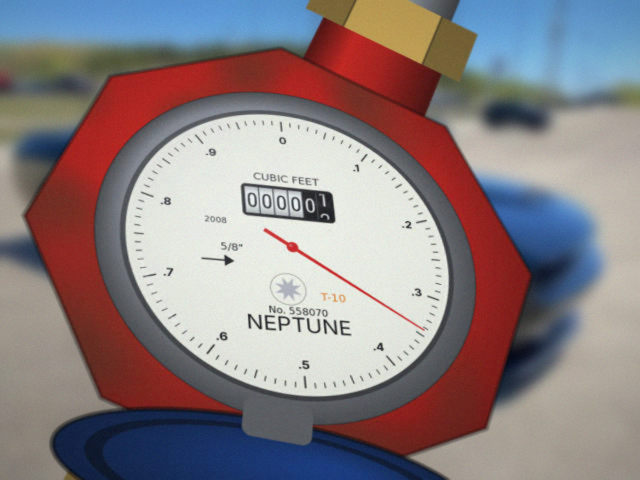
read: 1.34 ft³
